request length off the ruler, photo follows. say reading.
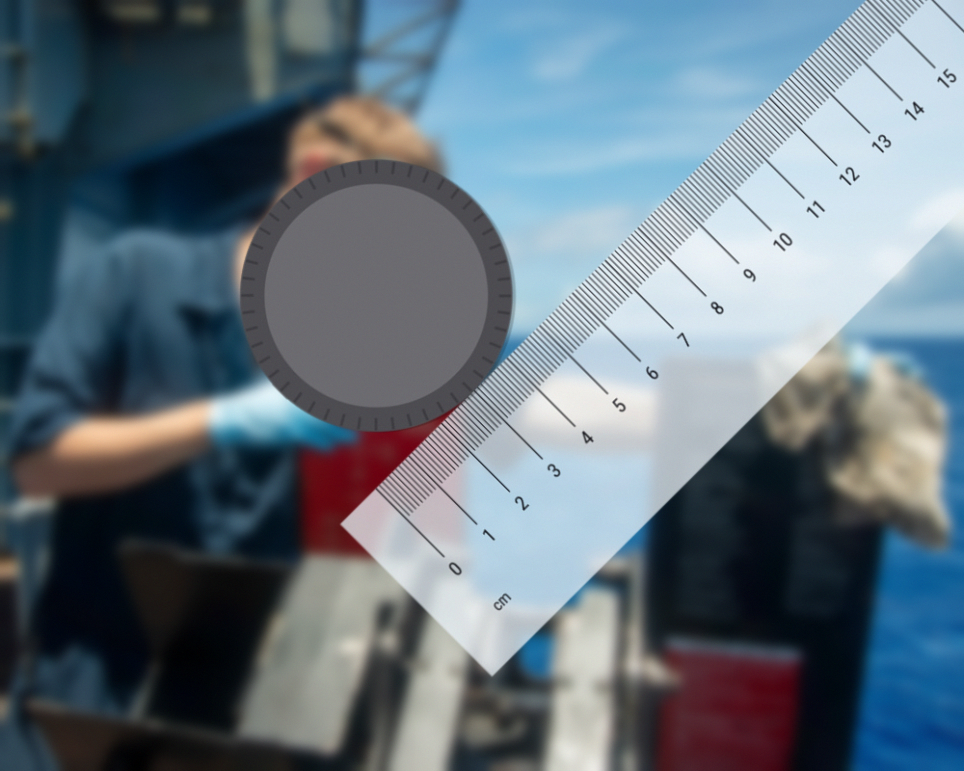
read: 5.9 cm
